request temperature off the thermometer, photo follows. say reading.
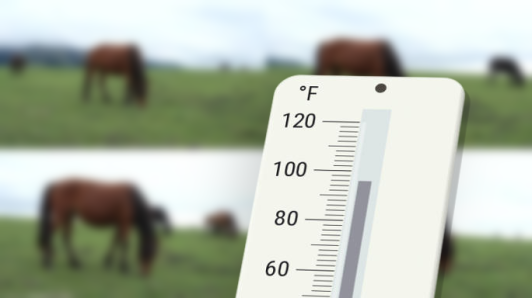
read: 96 °F
